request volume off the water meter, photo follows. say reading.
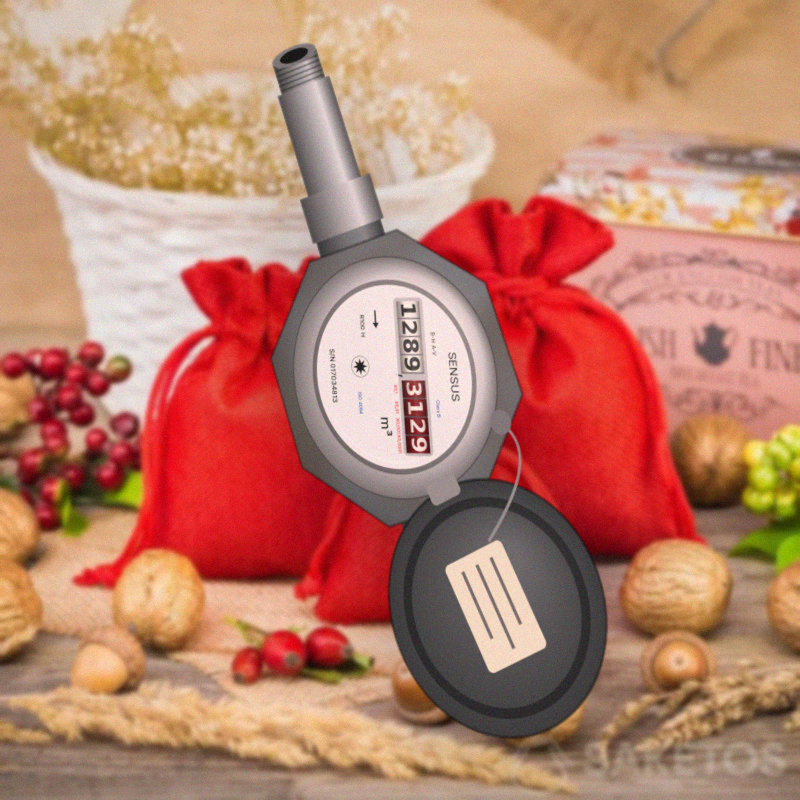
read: 1289.3129 m³
